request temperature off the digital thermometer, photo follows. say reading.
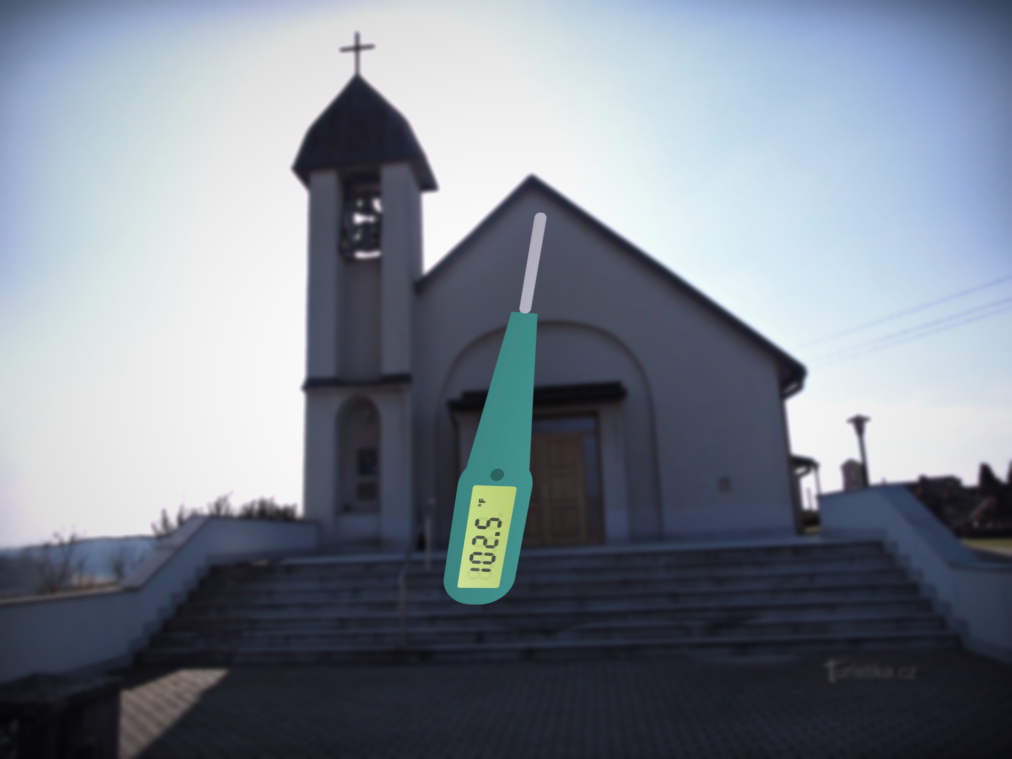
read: 102.5 °F
